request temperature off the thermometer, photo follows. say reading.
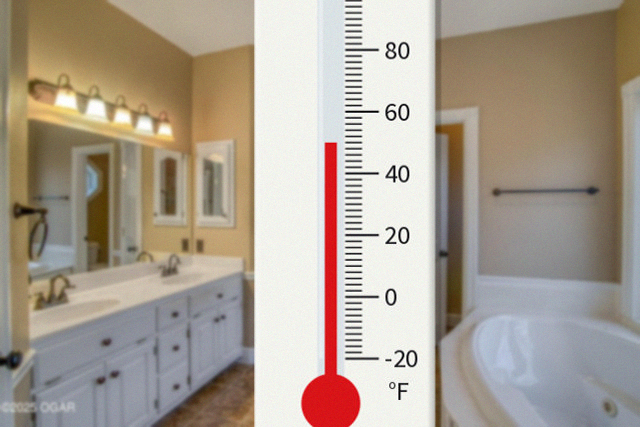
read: 50 °F
